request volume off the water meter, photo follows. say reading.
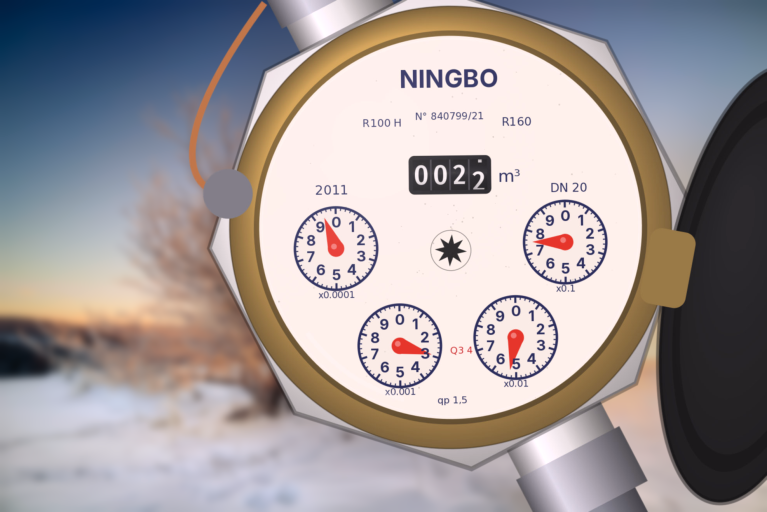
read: 21.7529 m³
